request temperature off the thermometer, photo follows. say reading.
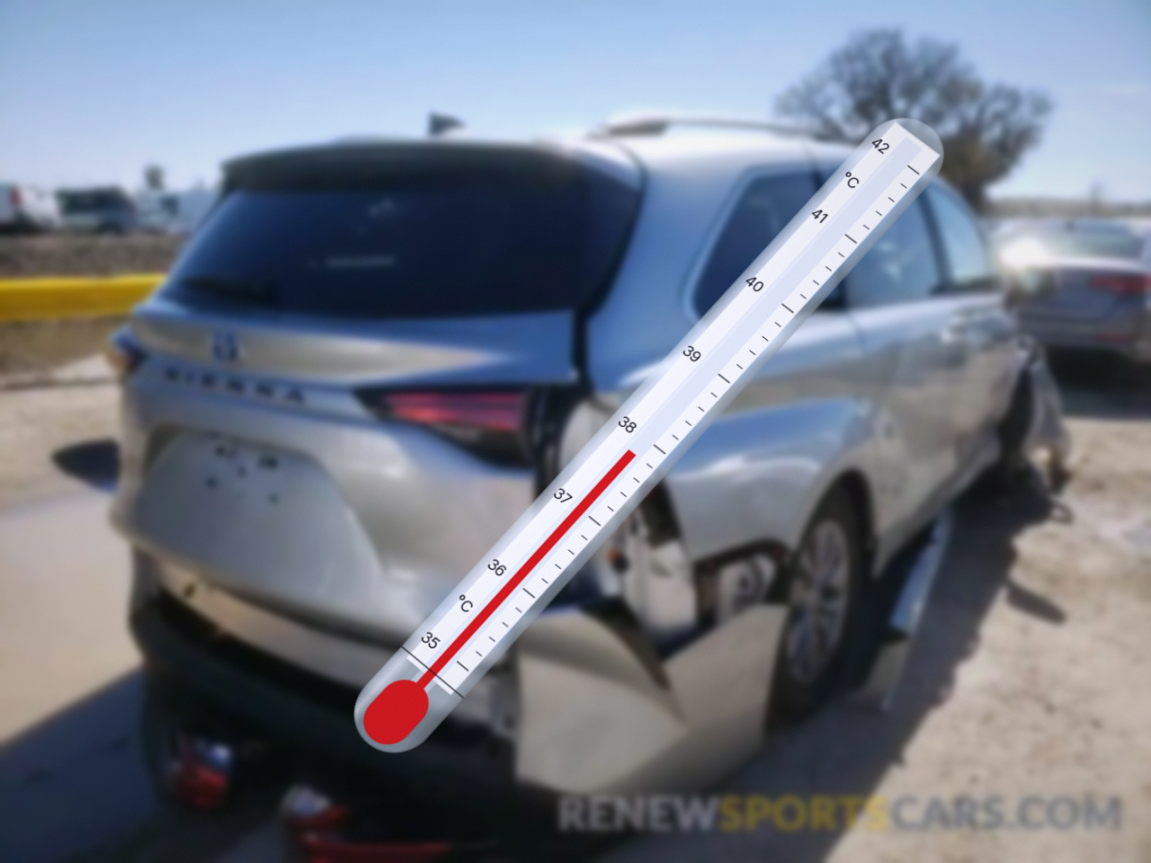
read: 37.8 °C
